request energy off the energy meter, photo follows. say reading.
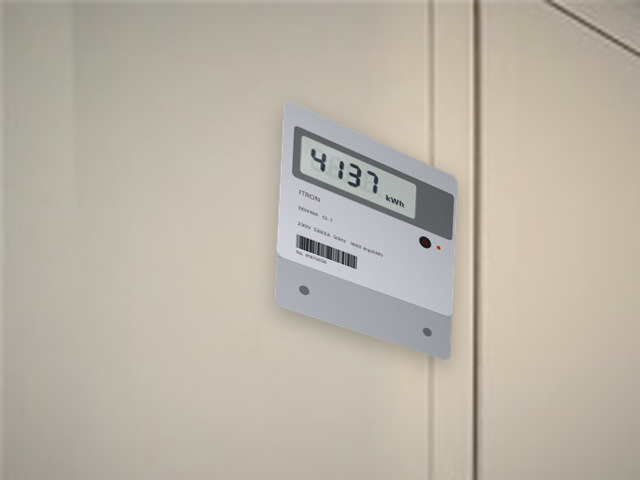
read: 4137 kWh
